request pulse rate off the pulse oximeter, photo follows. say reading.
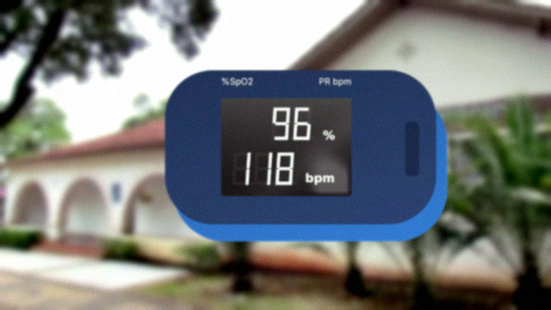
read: 118 bpm
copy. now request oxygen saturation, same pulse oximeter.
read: 96 %
